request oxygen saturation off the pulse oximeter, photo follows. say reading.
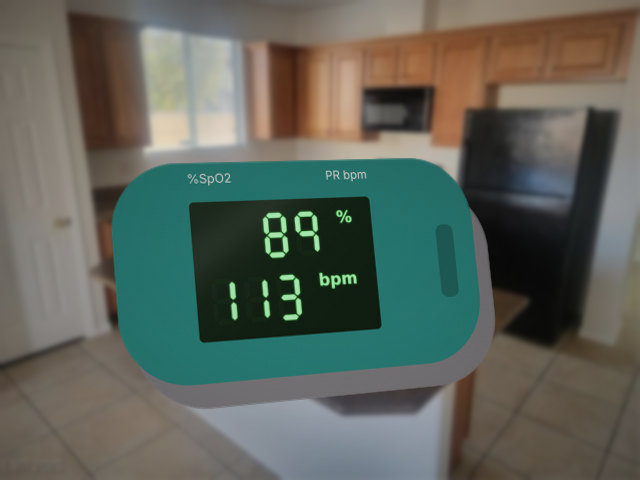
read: 89 %
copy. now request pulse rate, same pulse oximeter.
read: 113 bpm
